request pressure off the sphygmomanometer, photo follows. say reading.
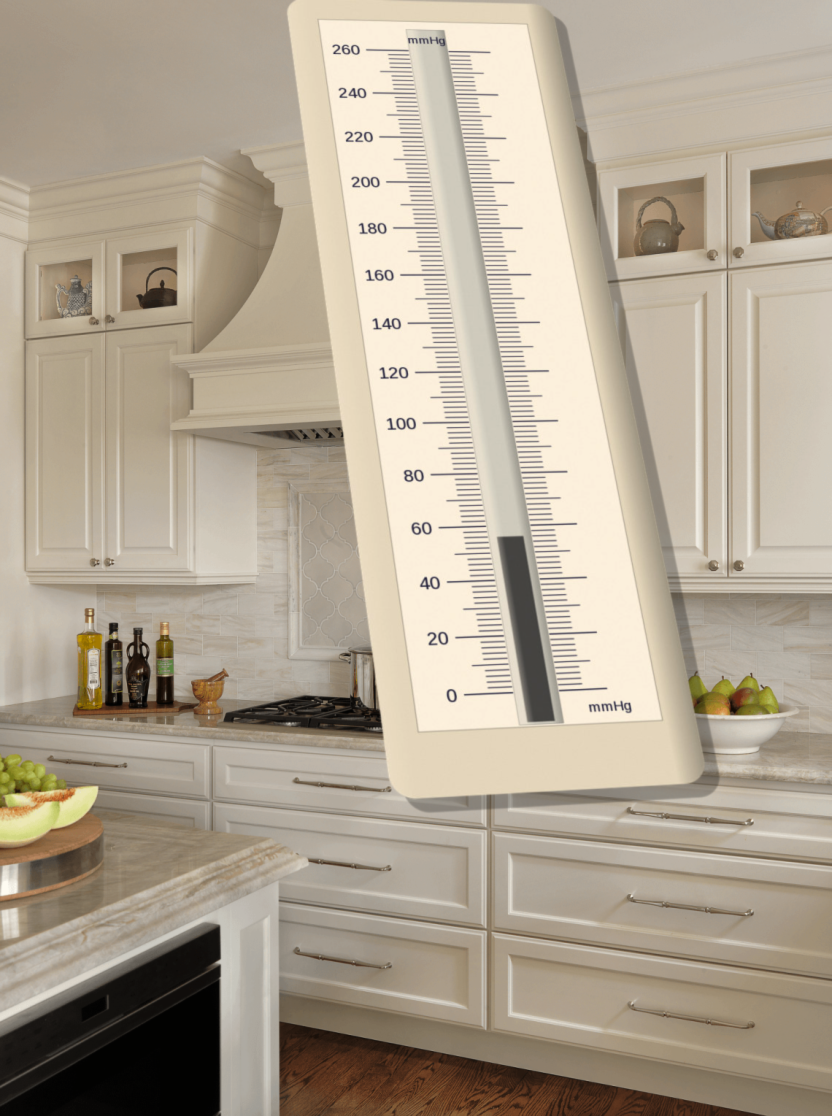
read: 56 mmHg
